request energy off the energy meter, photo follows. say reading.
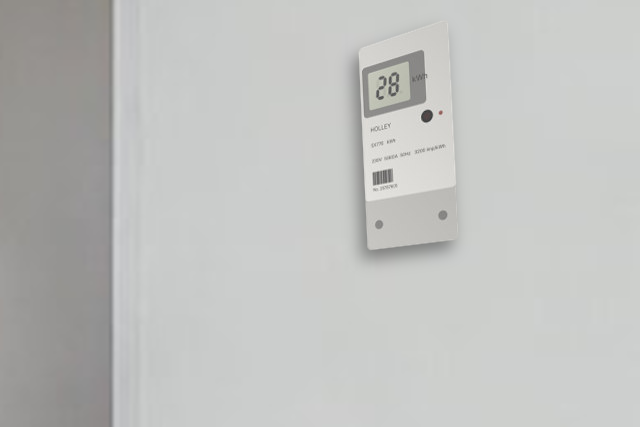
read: 28 kWh
